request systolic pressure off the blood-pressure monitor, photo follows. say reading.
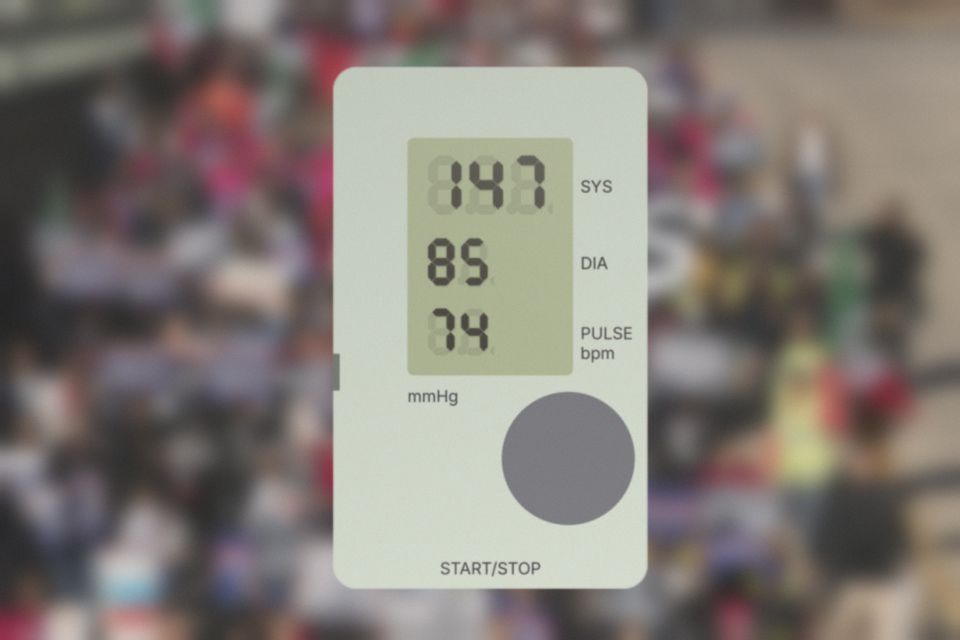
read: 147 mmHg
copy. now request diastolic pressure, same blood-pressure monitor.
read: 85 mmHg
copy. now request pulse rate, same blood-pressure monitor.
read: 74 bpm
